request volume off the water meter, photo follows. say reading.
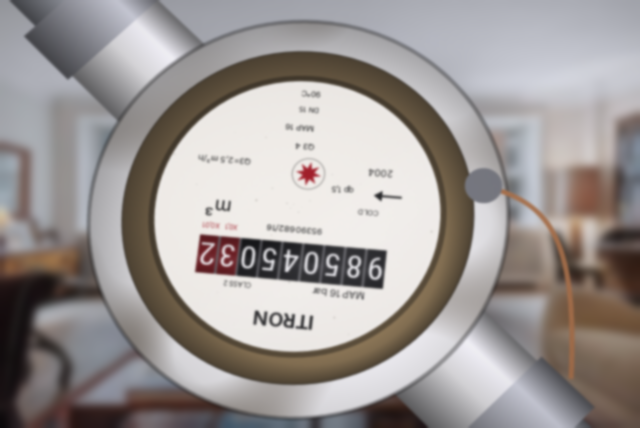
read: 9850450.32 m³
